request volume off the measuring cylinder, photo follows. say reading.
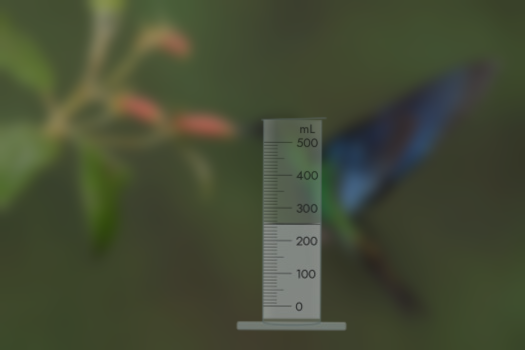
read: 250 mL
